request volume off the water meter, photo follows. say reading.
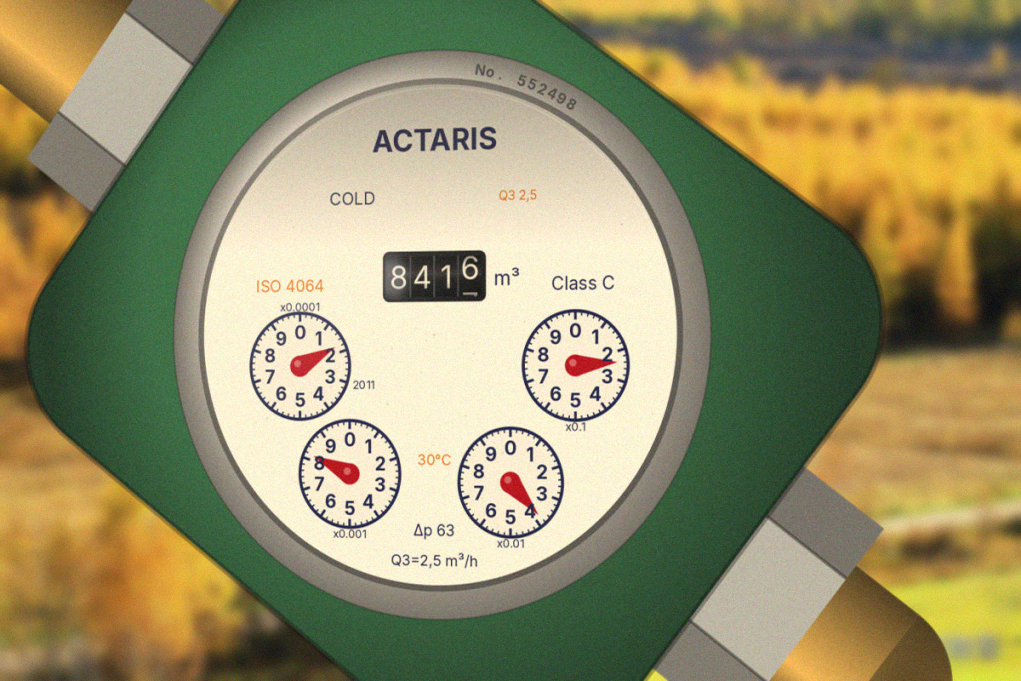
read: 8416.2381 m³
